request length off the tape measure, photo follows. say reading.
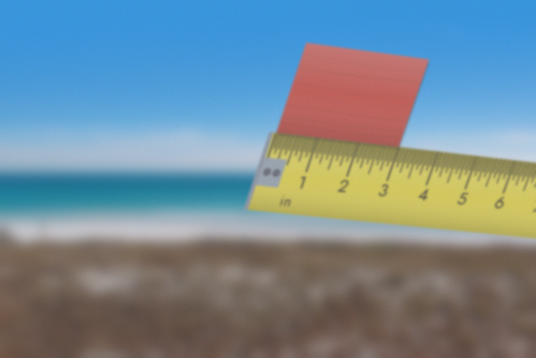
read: 3 in
